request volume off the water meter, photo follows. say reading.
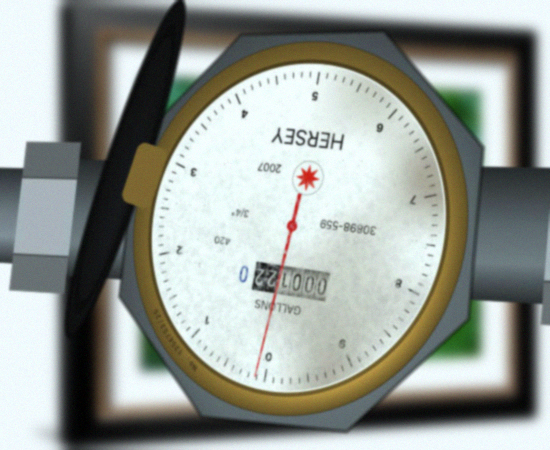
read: 1220.1 gal
